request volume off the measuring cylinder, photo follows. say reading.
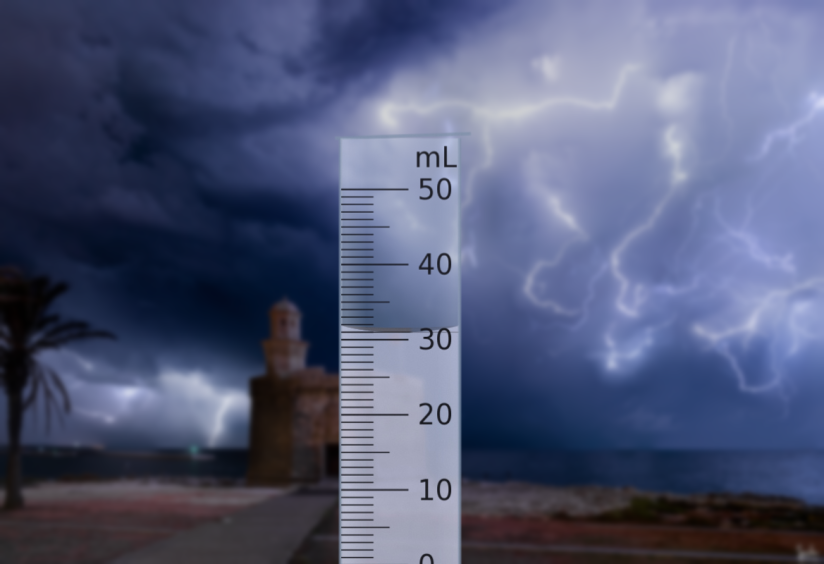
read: 31 mL
